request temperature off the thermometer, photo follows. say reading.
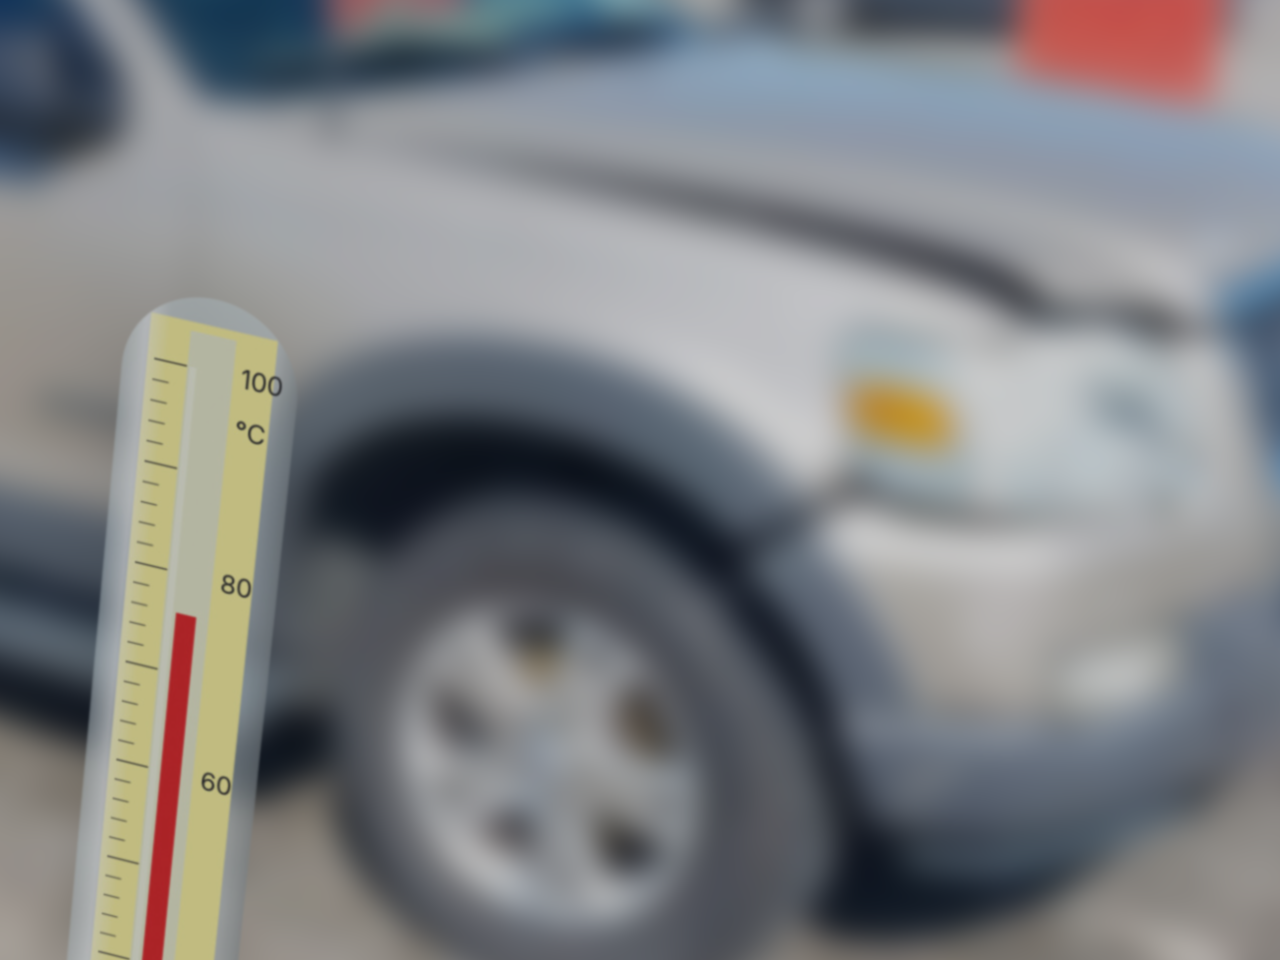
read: 76 °C
